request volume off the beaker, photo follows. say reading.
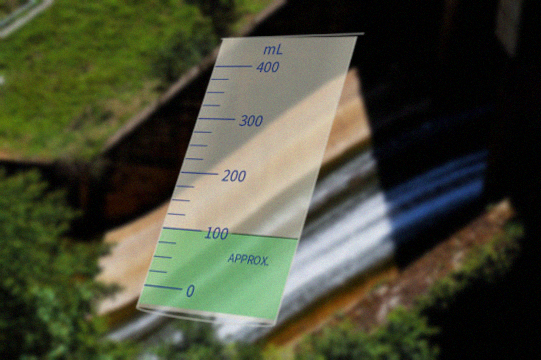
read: 100 mL
